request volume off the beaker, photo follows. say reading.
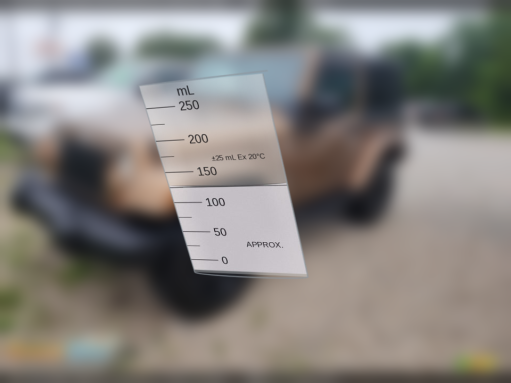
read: 125 mL
